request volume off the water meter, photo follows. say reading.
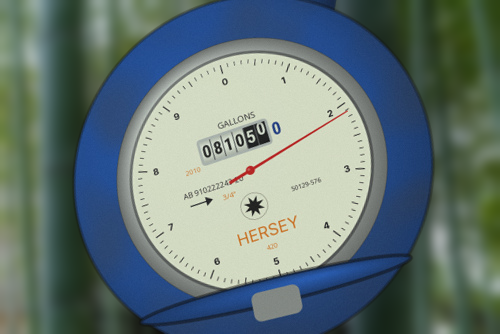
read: 810502.1 gal
